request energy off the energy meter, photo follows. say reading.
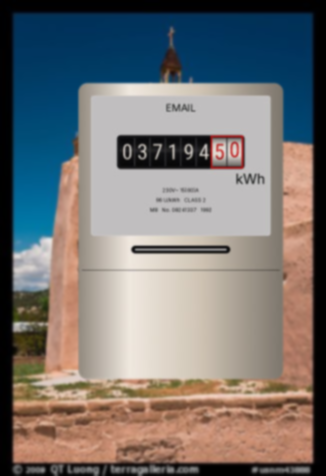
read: 37194.50 kWh
